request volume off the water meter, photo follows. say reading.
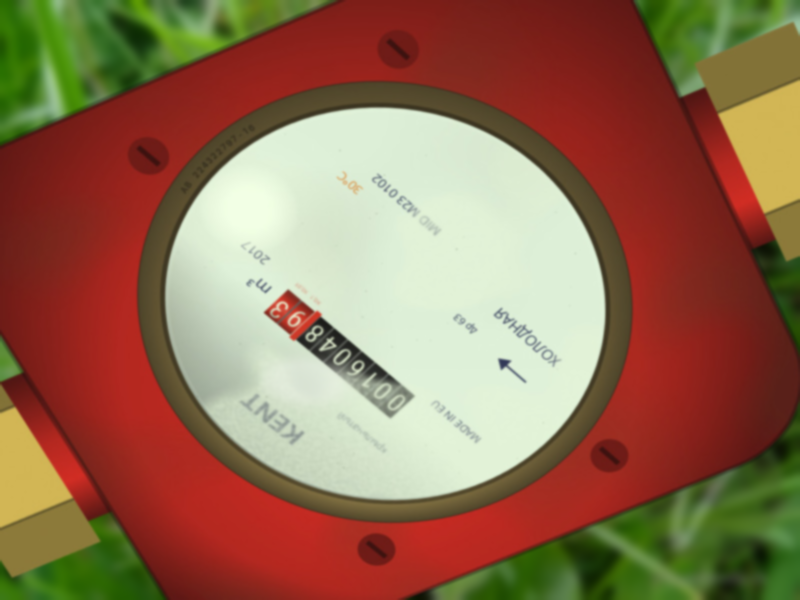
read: 16048.93 m³
